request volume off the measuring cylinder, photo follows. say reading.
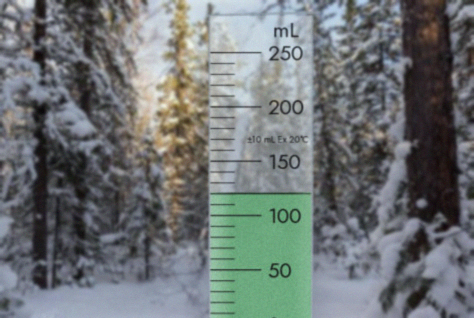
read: 120 mL
